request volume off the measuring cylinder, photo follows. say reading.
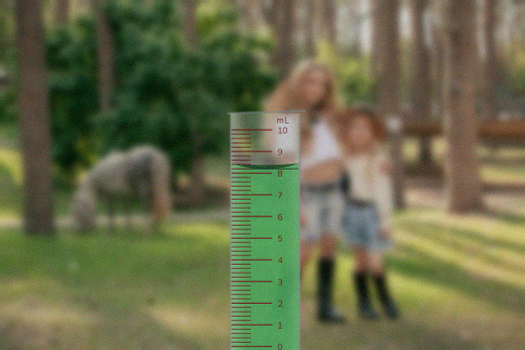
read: 8.2 mL
